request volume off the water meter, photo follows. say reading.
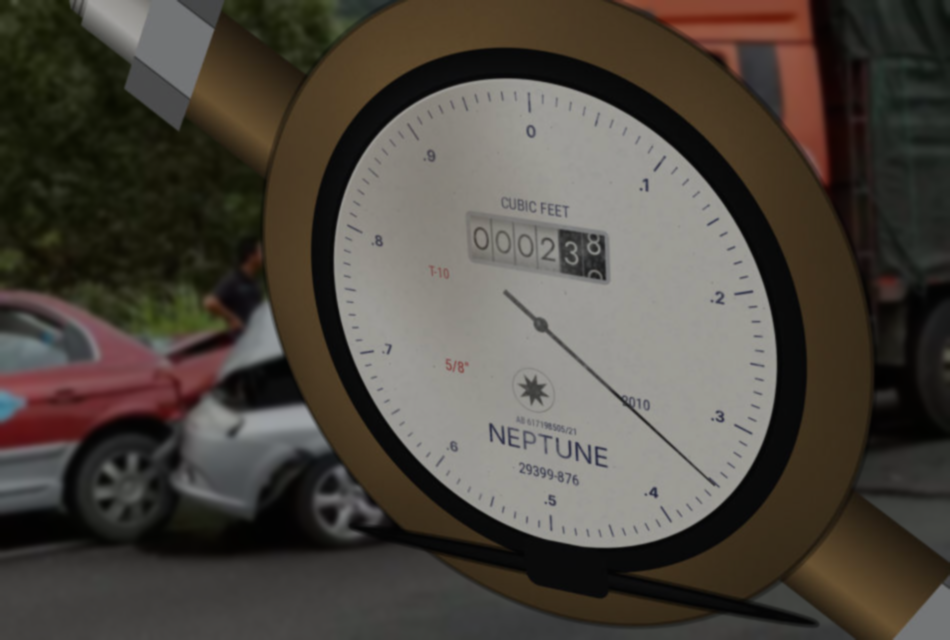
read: 238.35 ft³
